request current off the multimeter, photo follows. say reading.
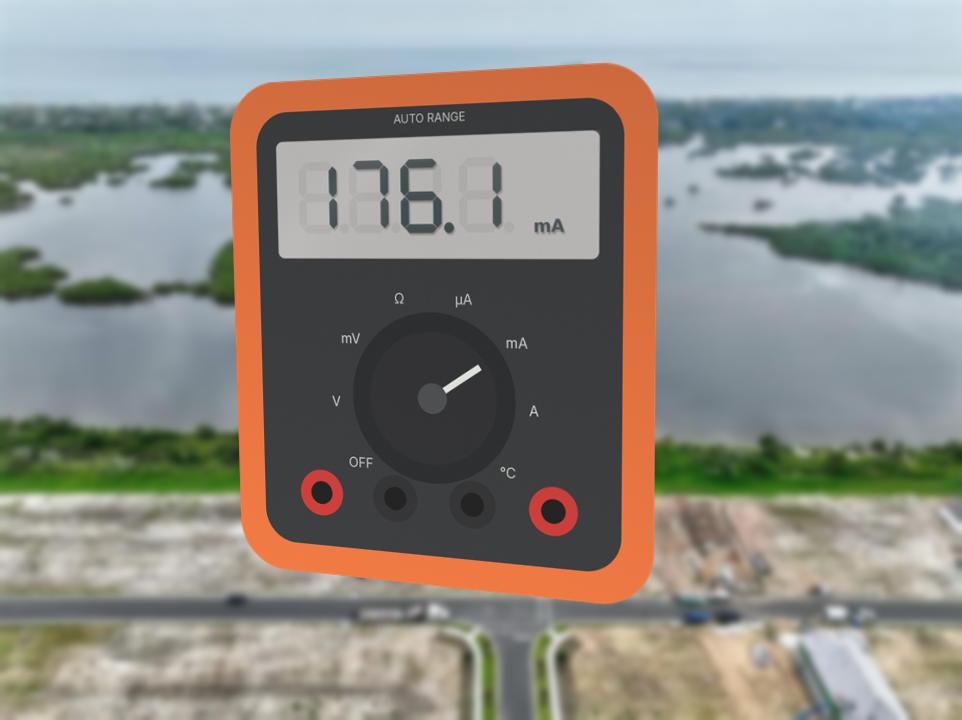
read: 176.1 mA
